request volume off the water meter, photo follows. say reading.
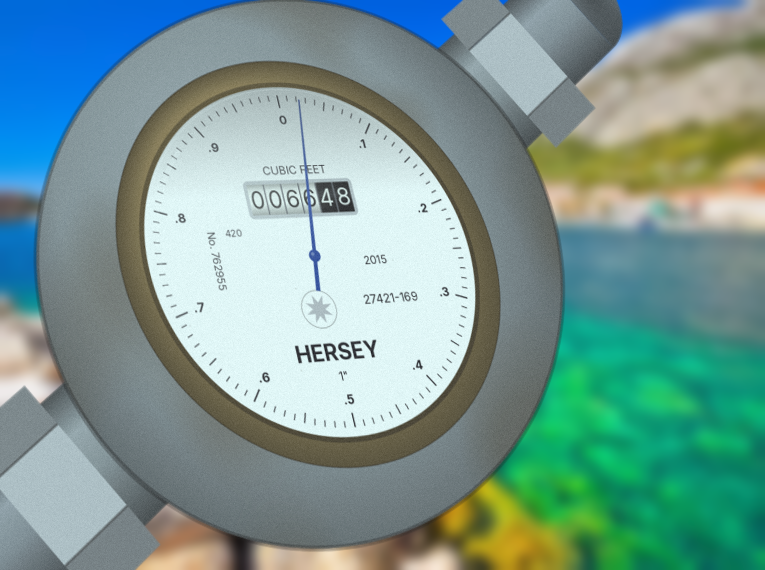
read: 6648.02 ft³
